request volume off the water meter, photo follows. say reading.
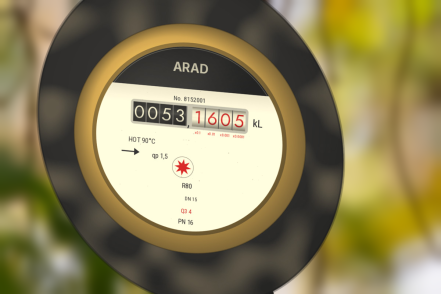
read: 53.1605 kL
